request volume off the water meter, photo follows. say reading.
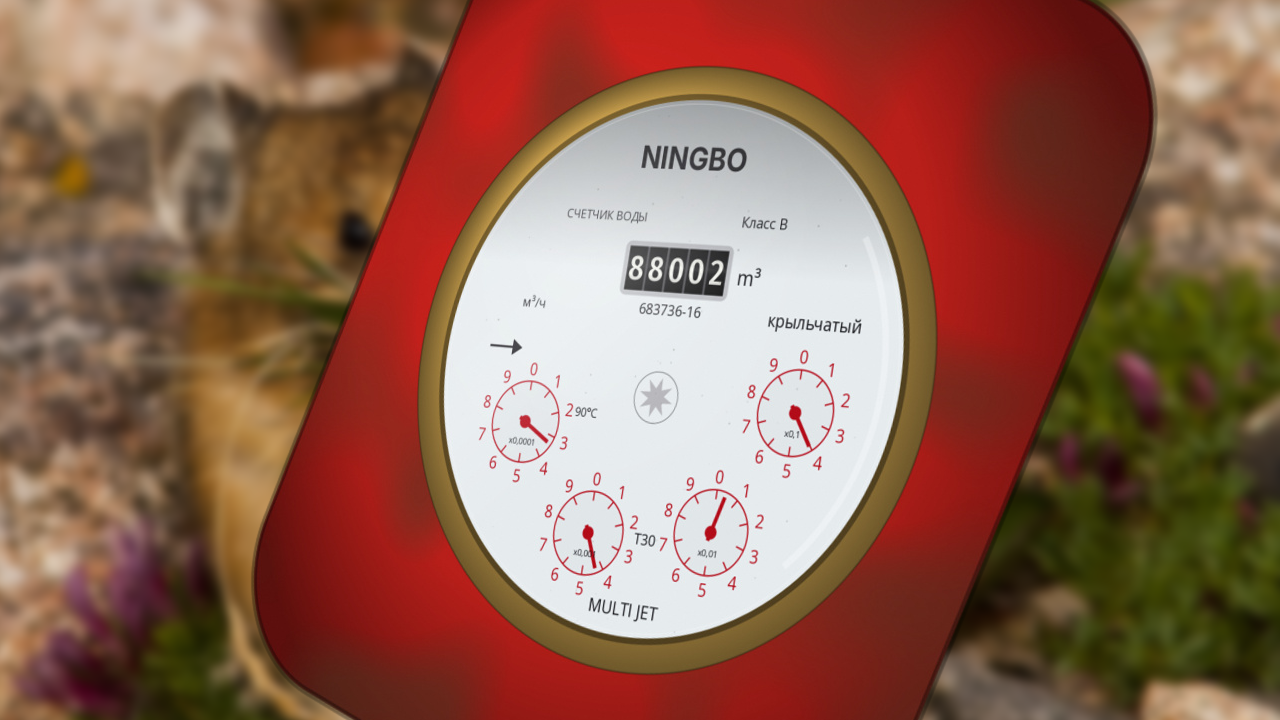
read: 88002.4043 m³
